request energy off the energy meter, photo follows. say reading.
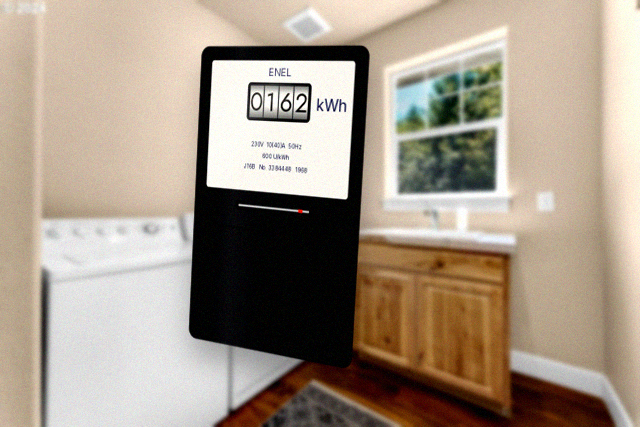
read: 162 kWh
